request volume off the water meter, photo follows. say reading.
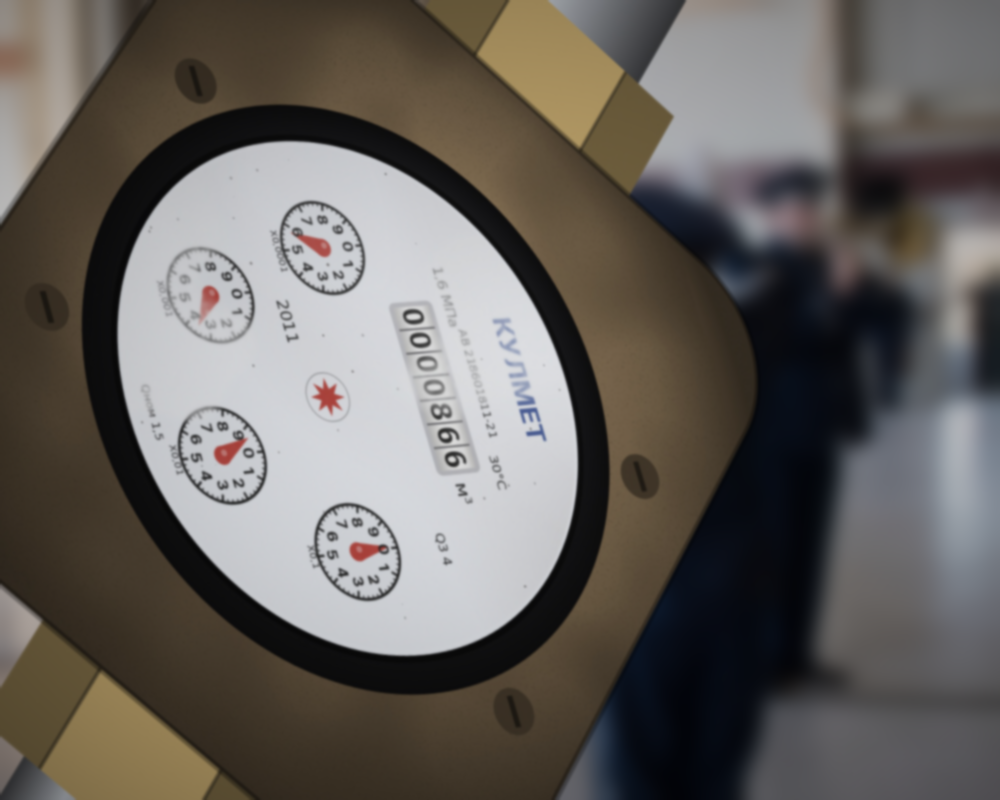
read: 865.9935 m³
